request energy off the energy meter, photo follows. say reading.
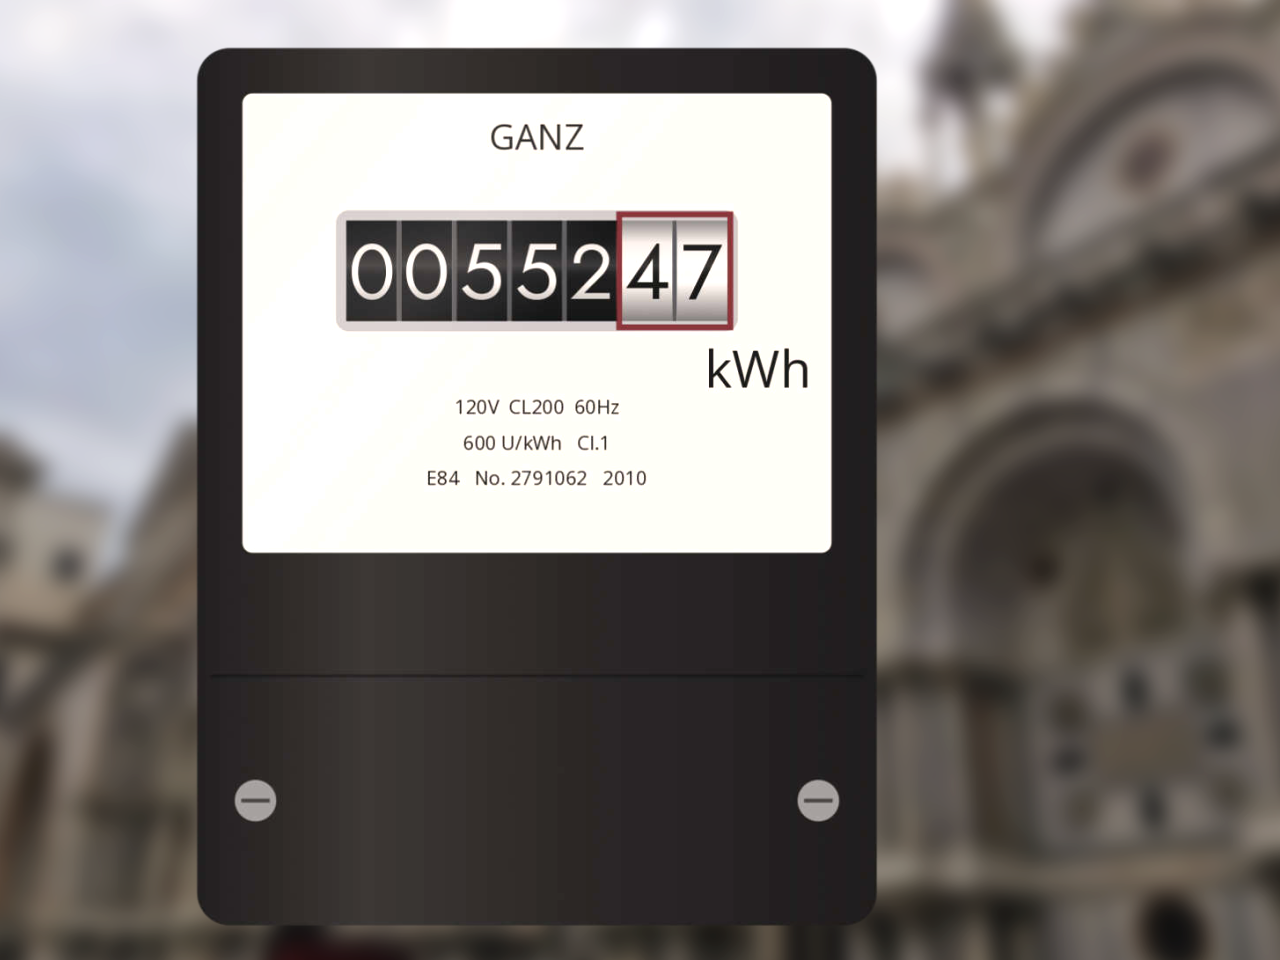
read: 552.47 kWh
